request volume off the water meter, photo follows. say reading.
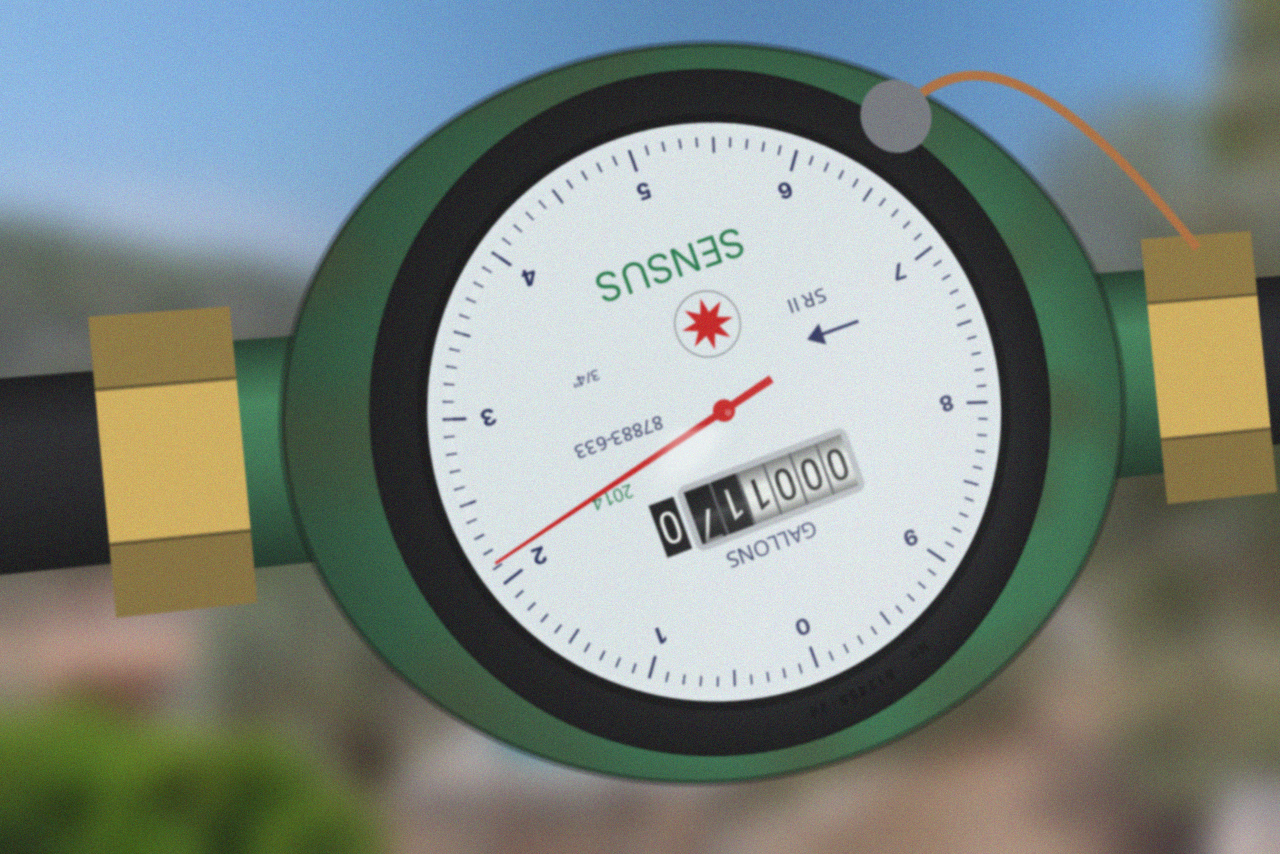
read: 1172.1 gal
